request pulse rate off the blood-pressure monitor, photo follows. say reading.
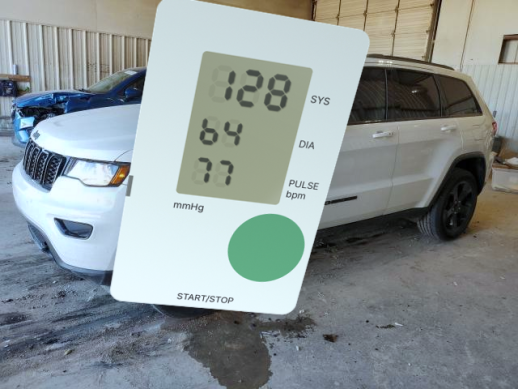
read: 77 bpm
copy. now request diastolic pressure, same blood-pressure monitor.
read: 64 mmHg
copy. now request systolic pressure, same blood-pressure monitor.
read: 128 mmHg
